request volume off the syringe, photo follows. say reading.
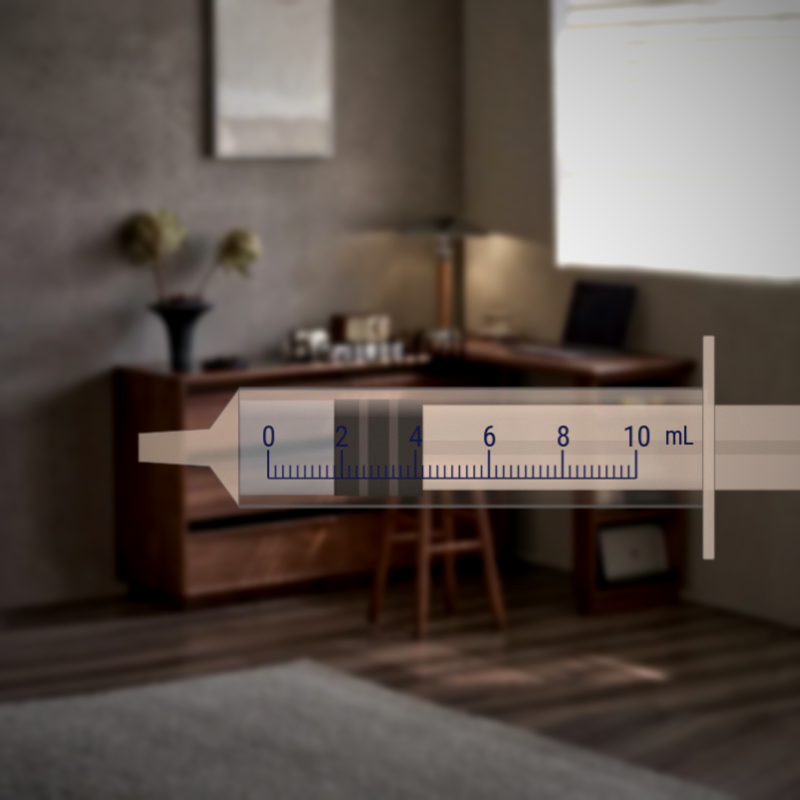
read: 1.8 mL
